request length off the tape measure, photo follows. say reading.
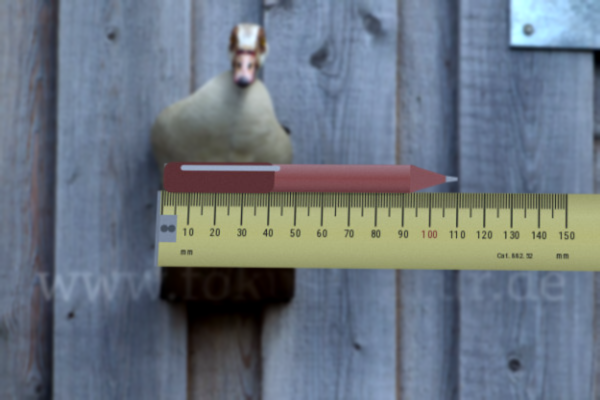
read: 110 mm
